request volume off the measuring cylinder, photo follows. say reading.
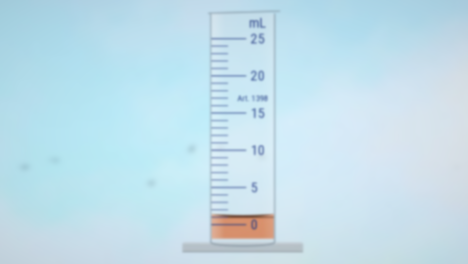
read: 1 mL
